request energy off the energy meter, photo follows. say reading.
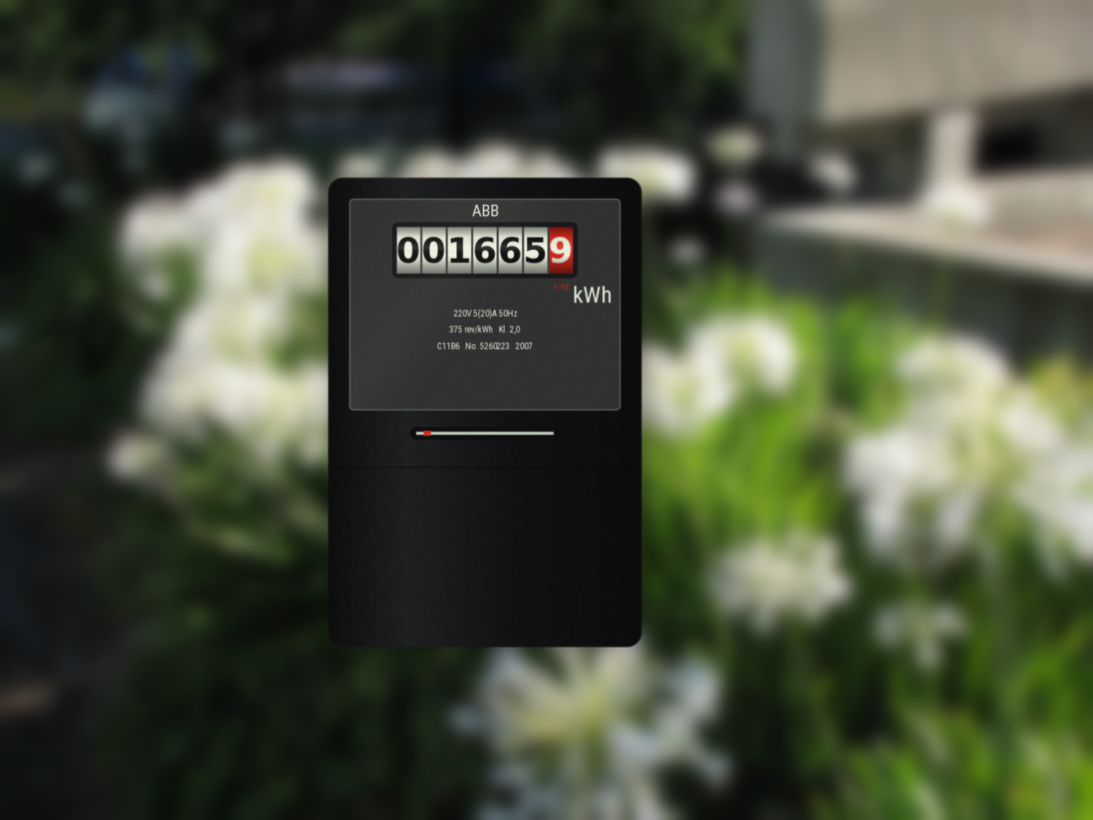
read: 1665.9 kWh
